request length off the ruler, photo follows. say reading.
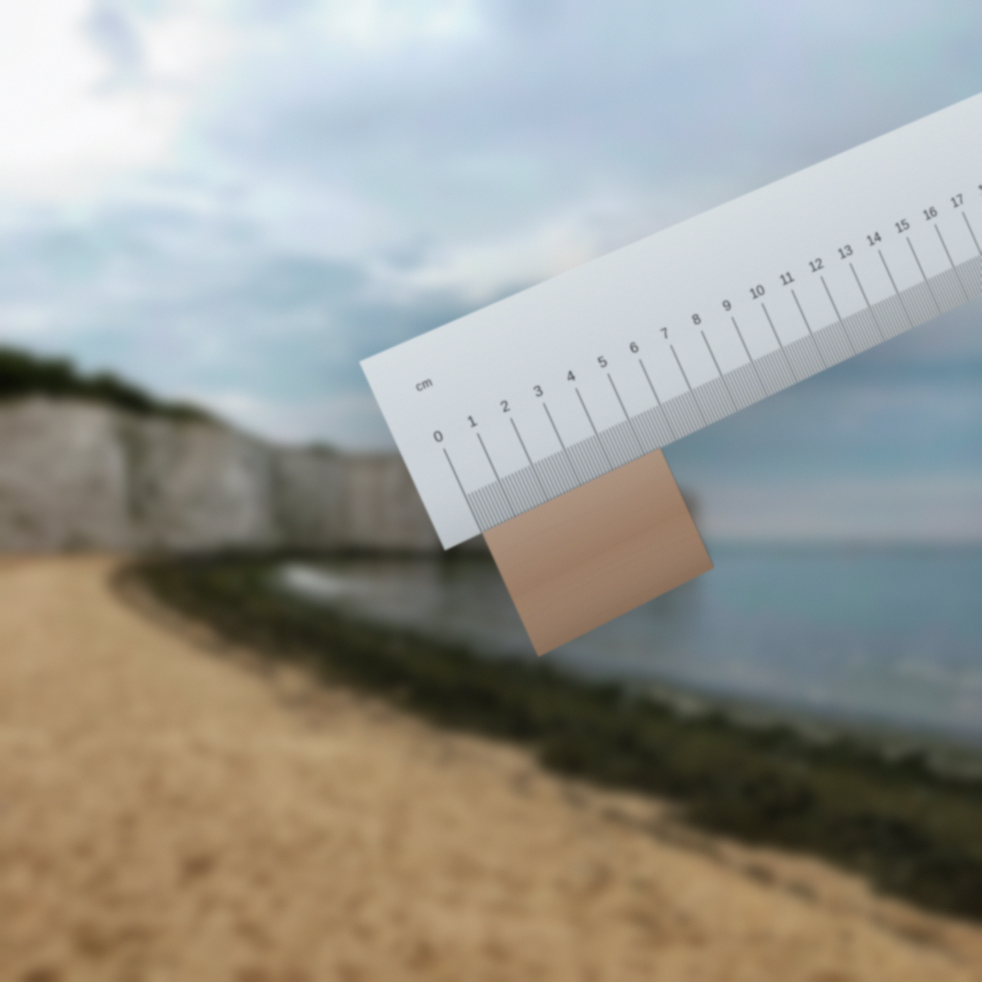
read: 5.5 cm
